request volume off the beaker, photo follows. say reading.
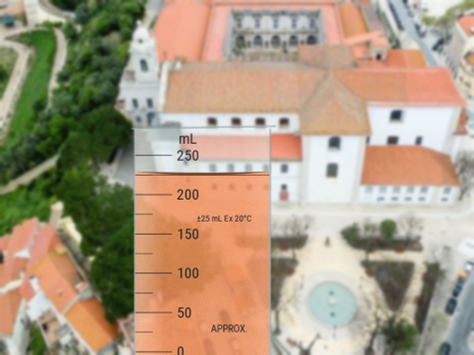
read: 225 mL
